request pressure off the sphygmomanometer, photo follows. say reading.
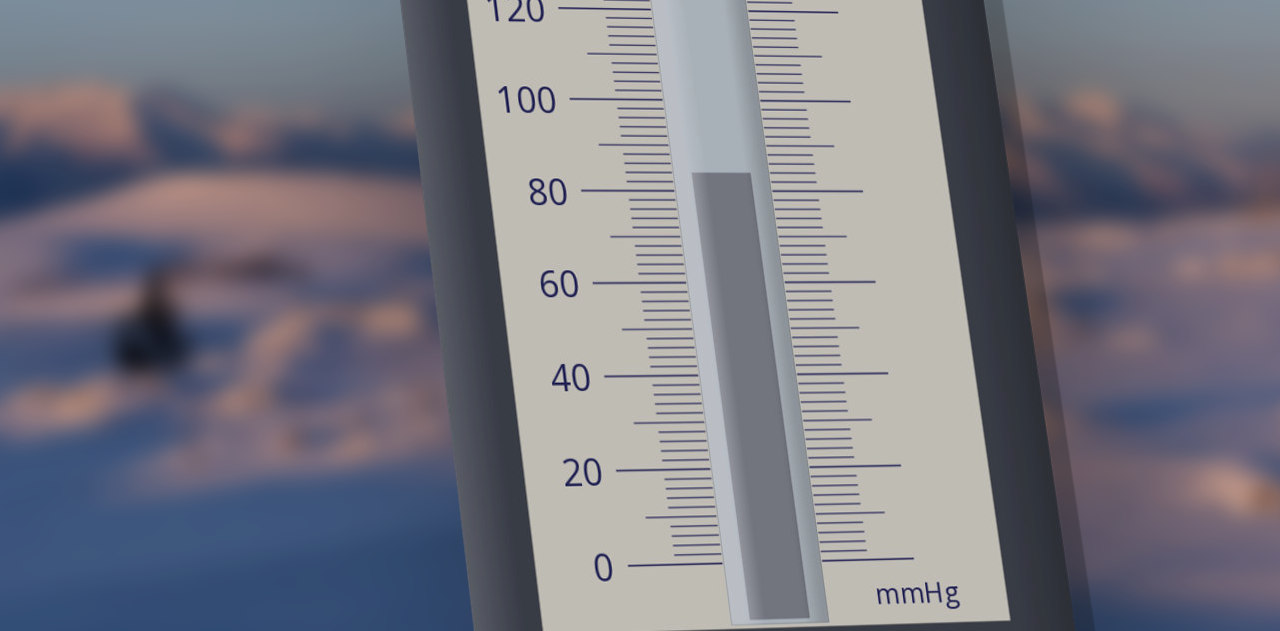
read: 84 mmHg
